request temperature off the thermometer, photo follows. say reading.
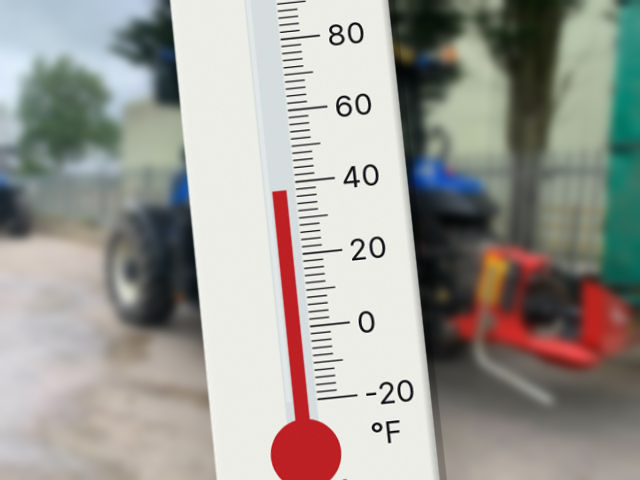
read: 38 °F
